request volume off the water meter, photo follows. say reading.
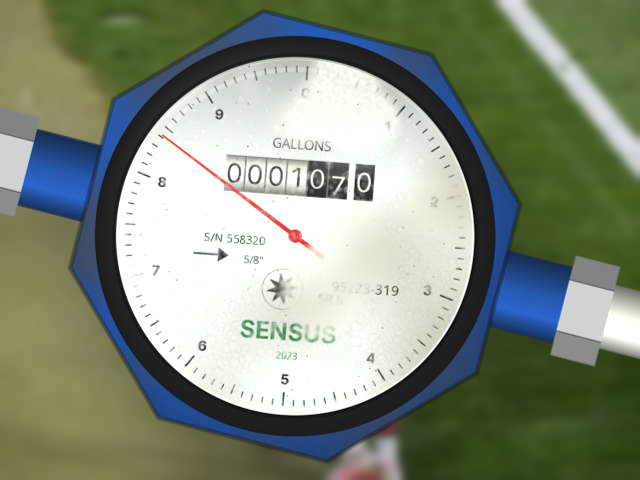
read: 1068.4 gal
